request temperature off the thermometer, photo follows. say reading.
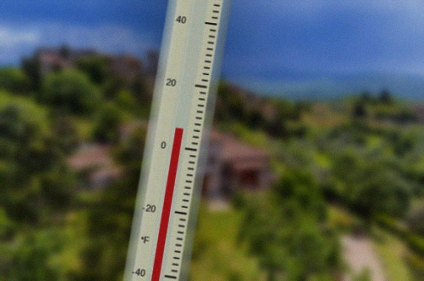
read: 6 °F
